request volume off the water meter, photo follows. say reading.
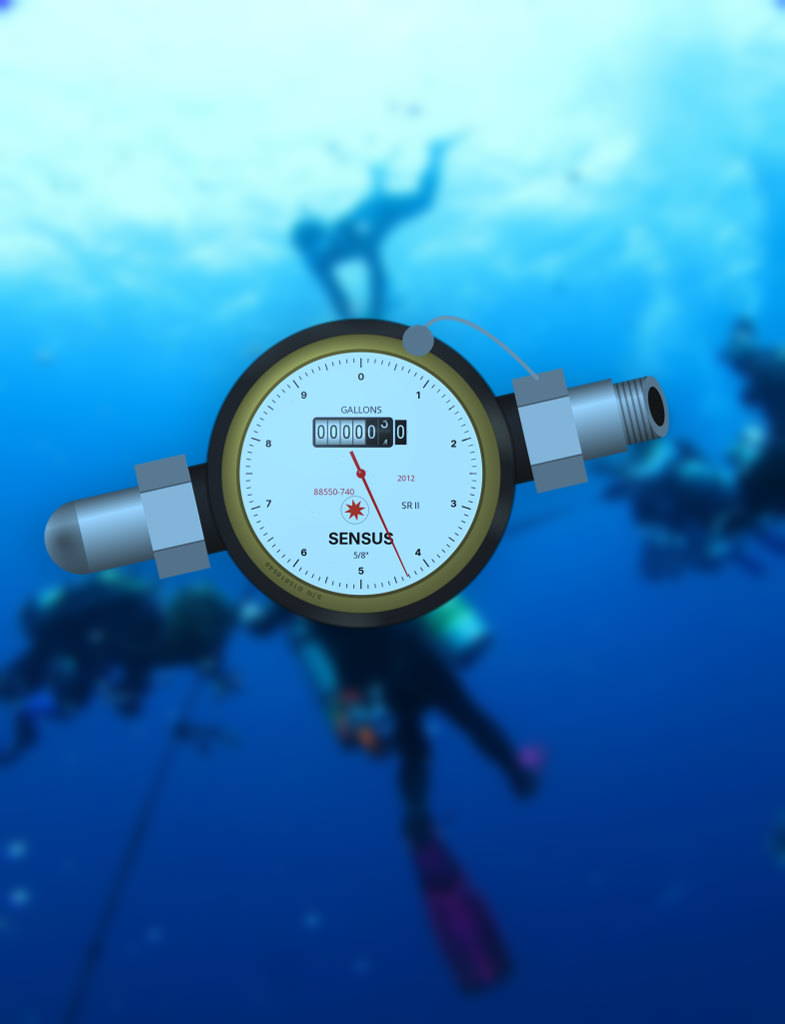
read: 34.3 gal
